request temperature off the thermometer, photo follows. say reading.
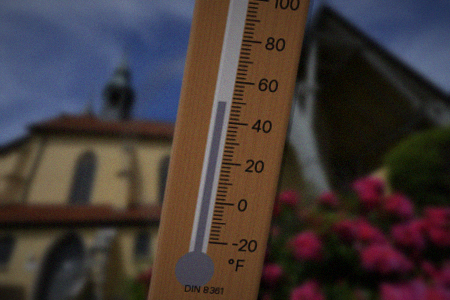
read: 50 °F
